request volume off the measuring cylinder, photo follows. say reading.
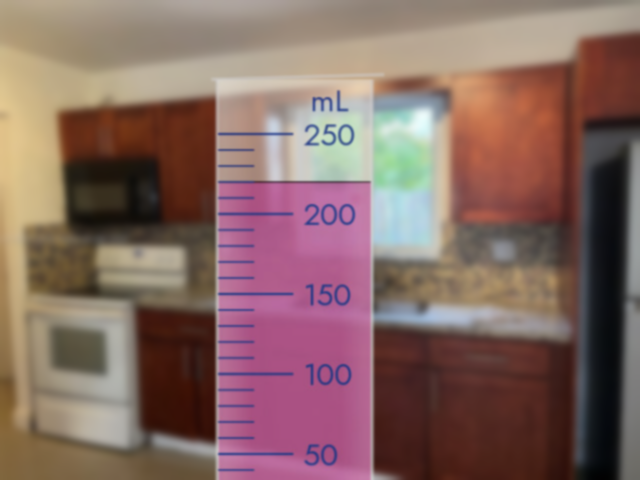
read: 220 mL
